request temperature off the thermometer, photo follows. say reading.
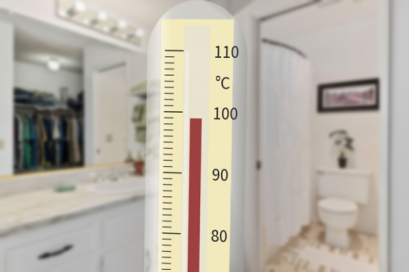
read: 99 °C
